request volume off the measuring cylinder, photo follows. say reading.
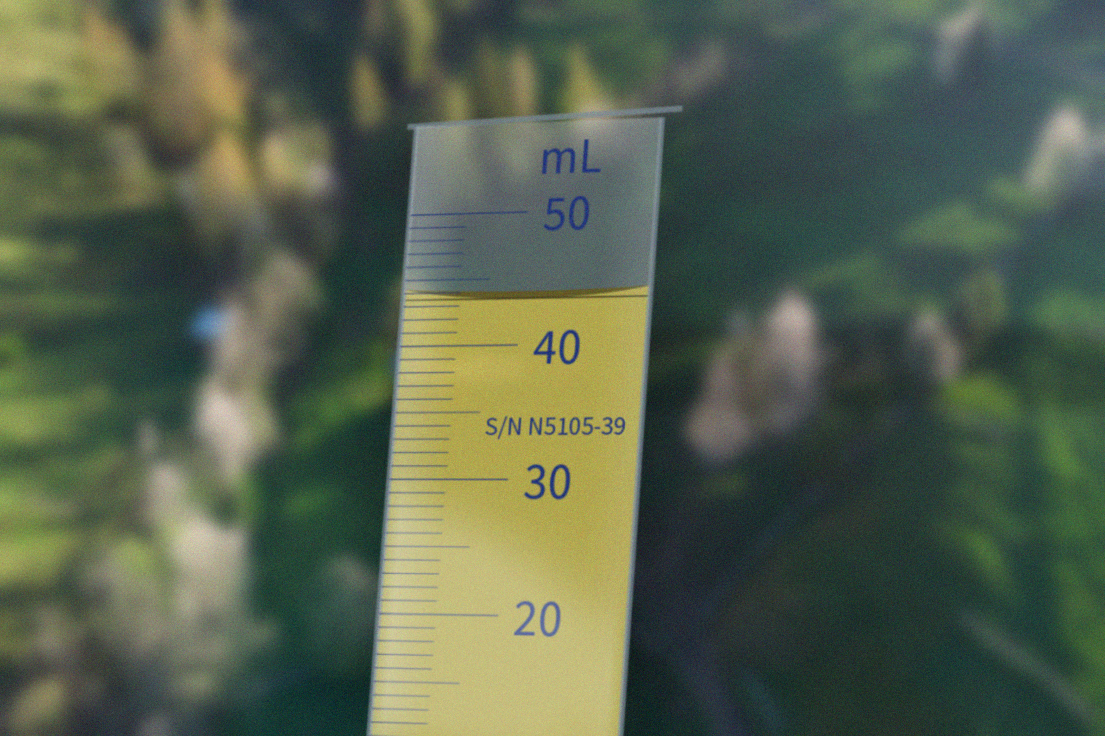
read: 43.5 mL
